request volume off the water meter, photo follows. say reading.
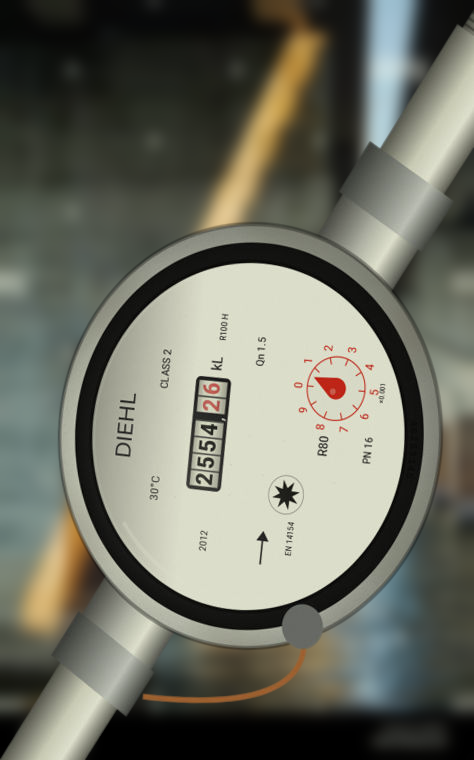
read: 2554.260 kL
